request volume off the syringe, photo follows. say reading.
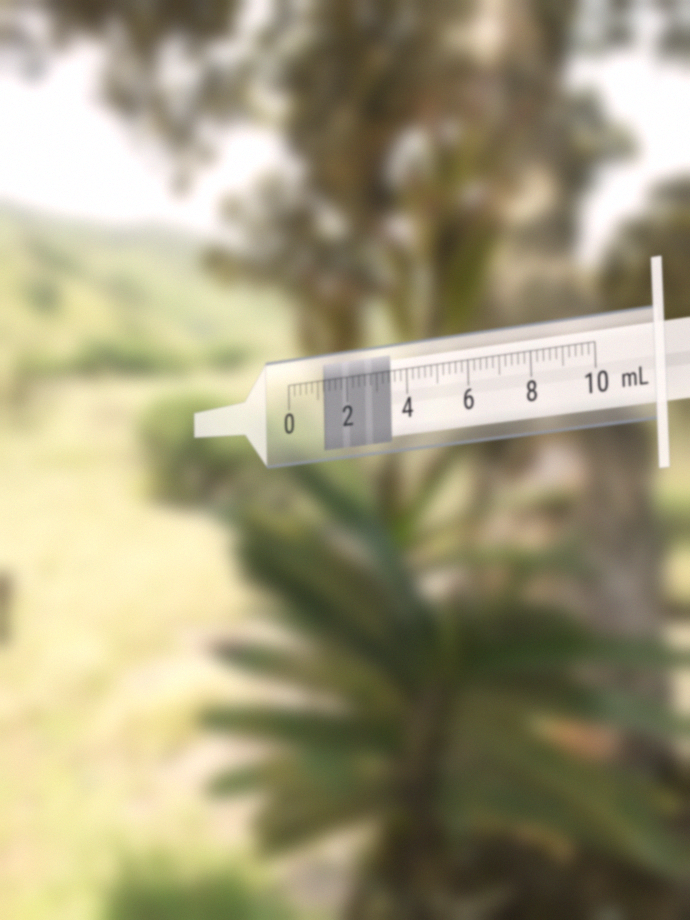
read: 1.2 mL
